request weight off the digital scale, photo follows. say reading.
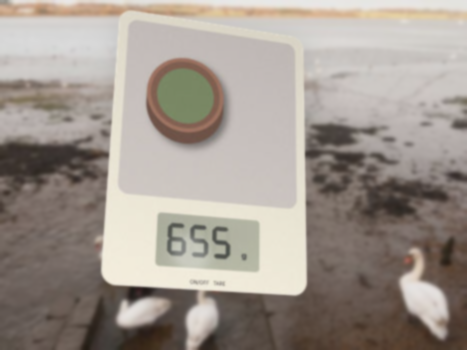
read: 655 g
